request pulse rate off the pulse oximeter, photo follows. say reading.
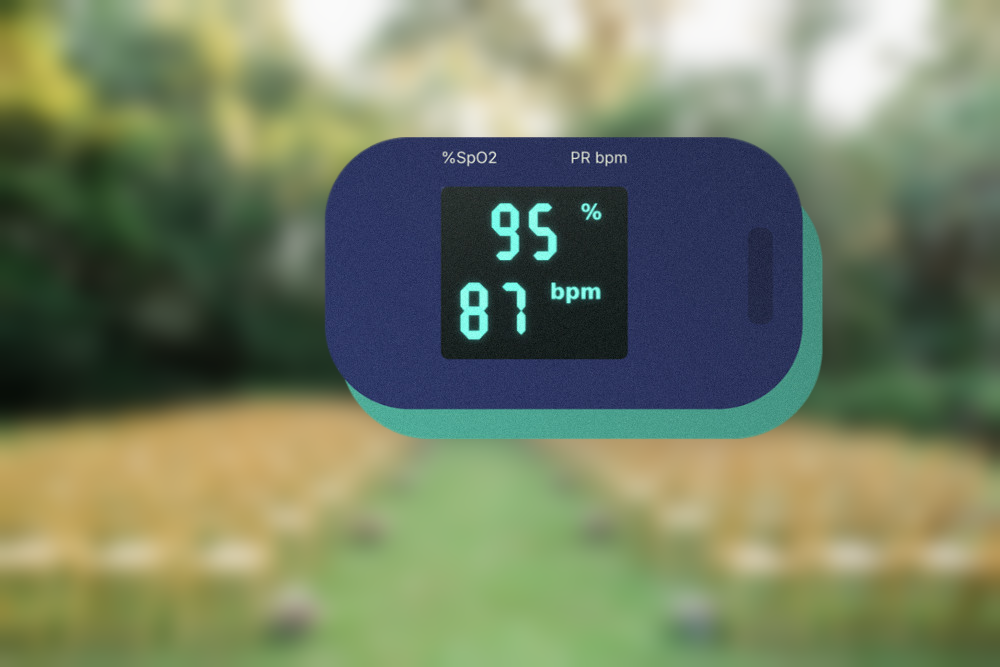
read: 87 bpm
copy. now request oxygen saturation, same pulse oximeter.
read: 95 %
